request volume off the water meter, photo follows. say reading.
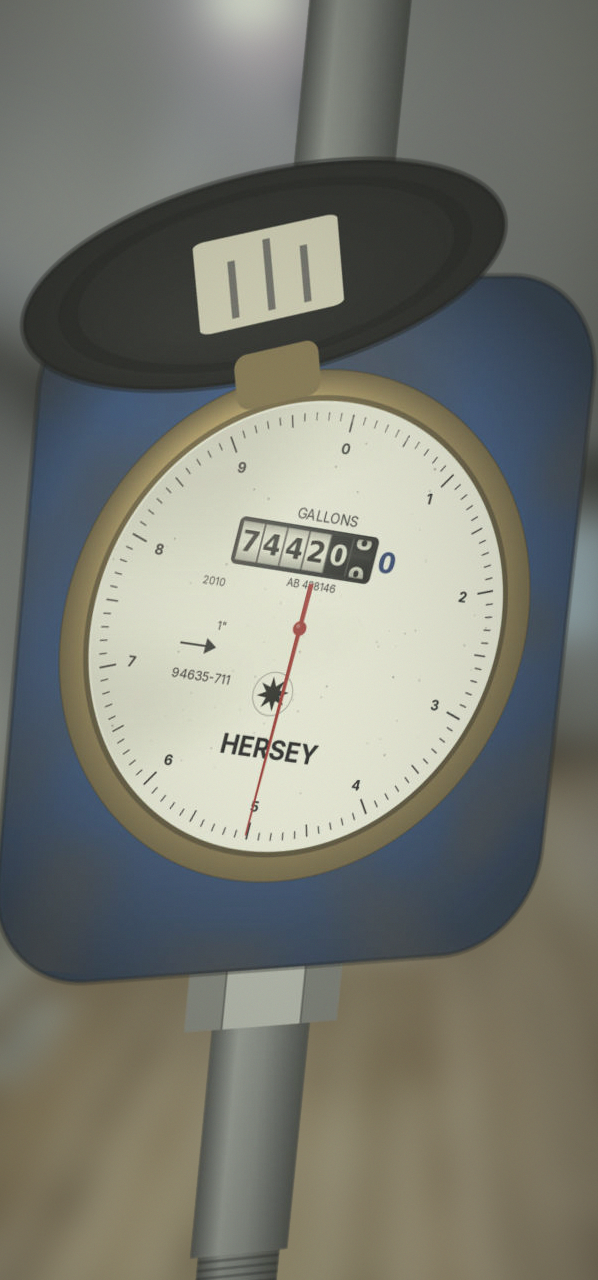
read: 7442085.0 gal
